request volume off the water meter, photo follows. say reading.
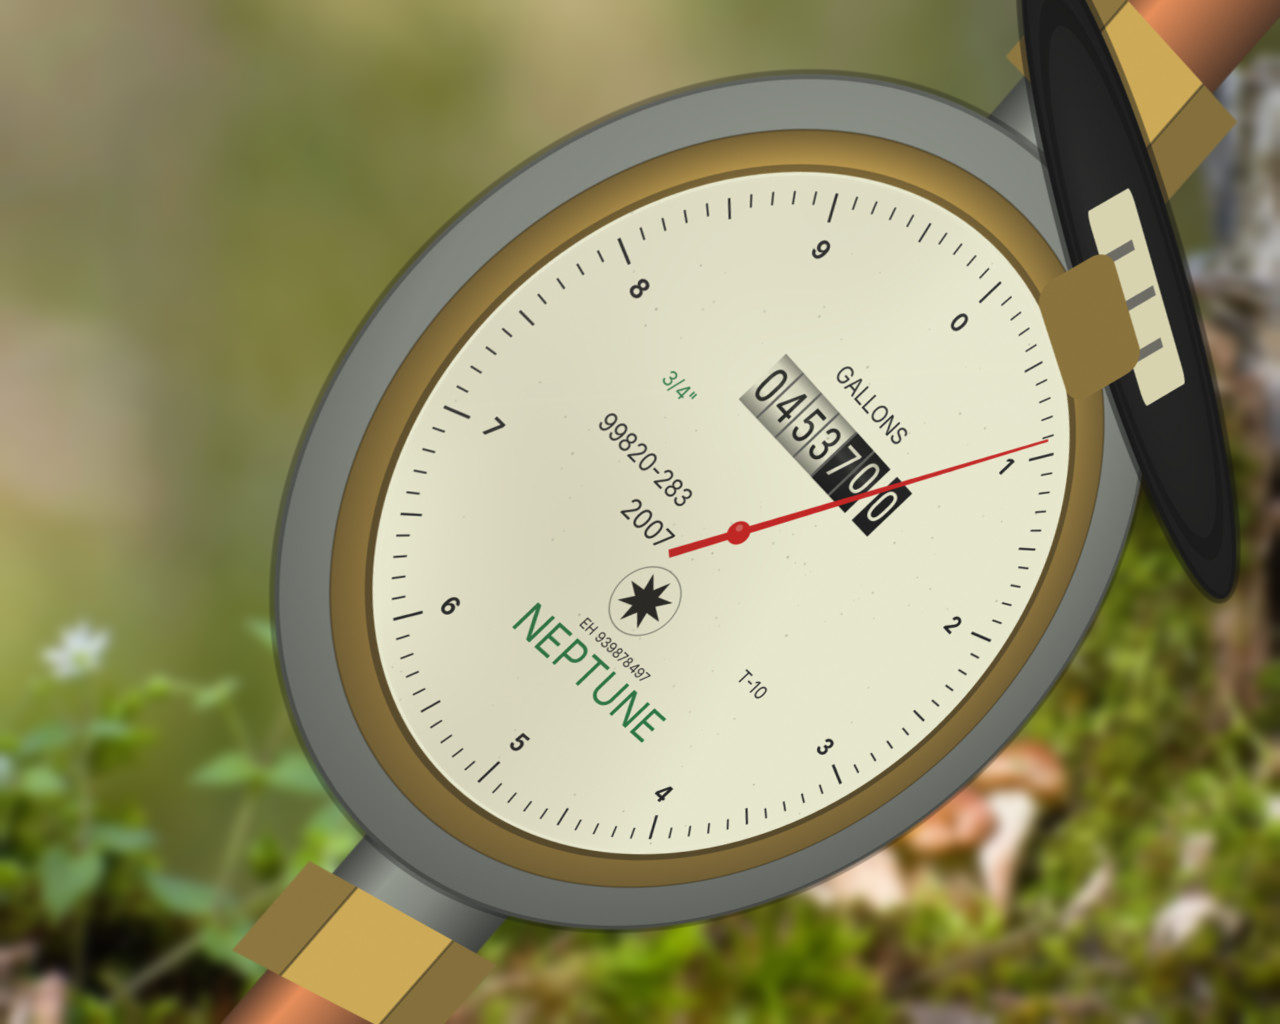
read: 453700.9 gal
